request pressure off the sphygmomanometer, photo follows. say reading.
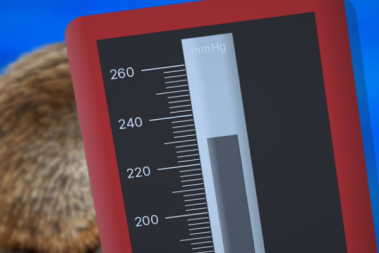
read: 230 mmHg
